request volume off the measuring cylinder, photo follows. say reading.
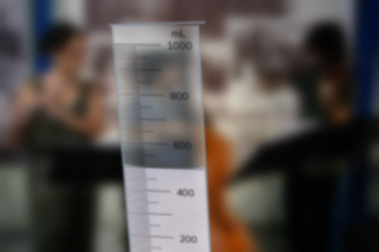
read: 500 mL
